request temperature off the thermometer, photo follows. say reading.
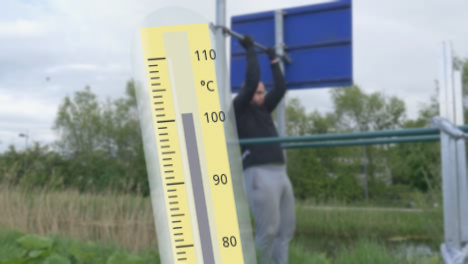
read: 101 °C
